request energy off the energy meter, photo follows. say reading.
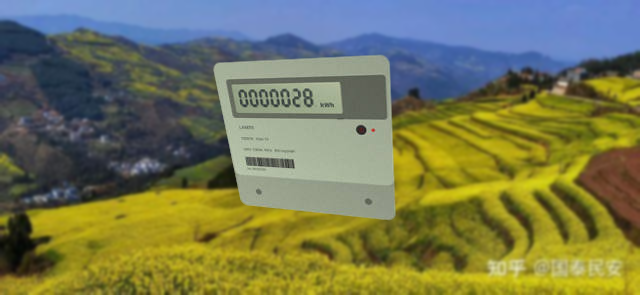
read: 28 kWh
